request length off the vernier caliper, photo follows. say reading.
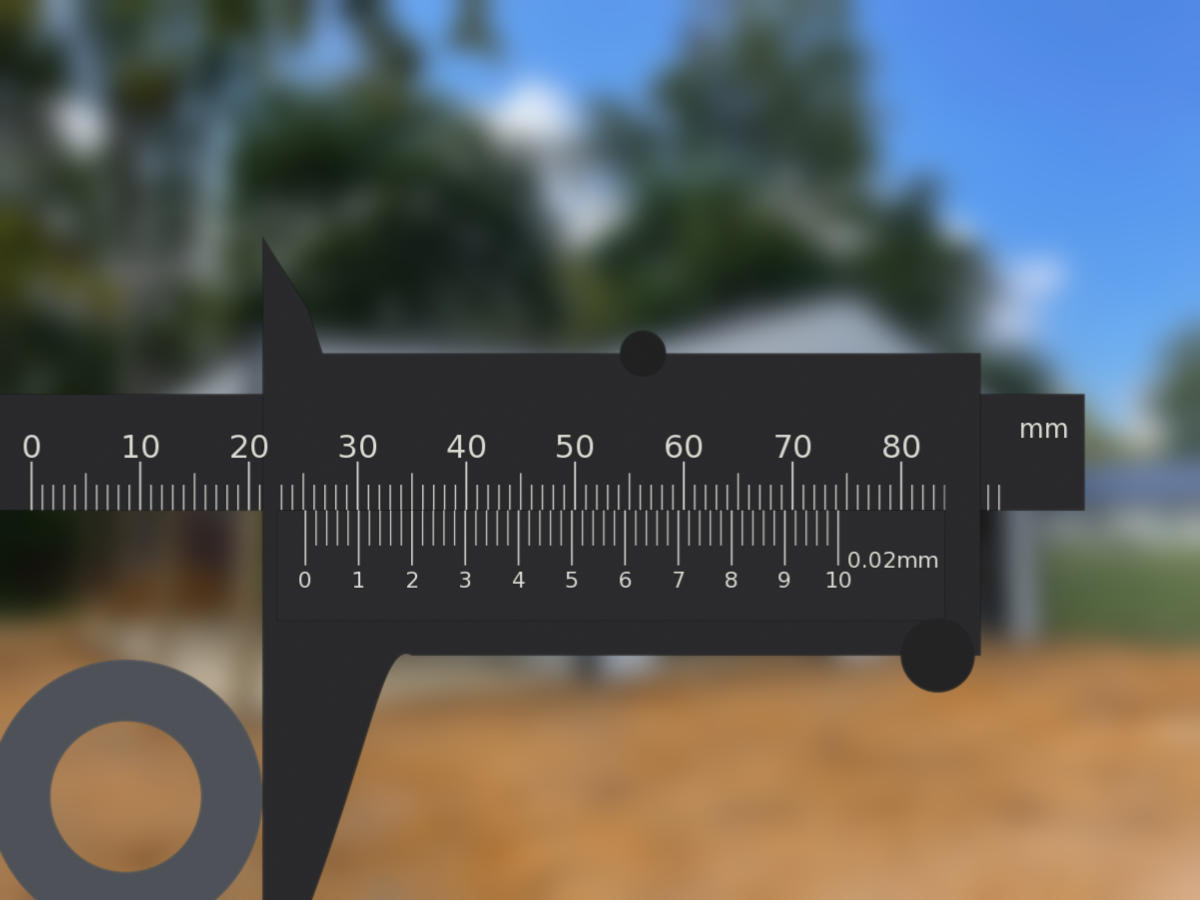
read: 25.2 mm
